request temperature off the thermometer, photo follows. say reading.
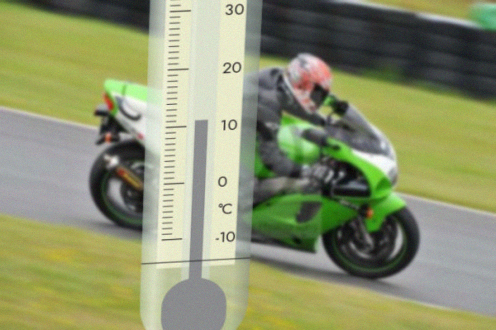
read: 11 °C
